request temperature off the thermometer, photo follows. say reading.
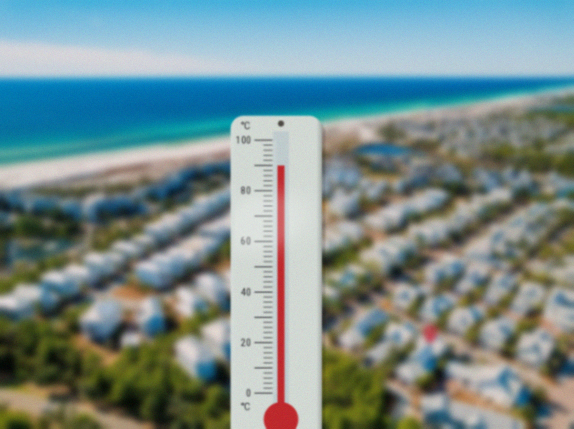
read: 90 °C
